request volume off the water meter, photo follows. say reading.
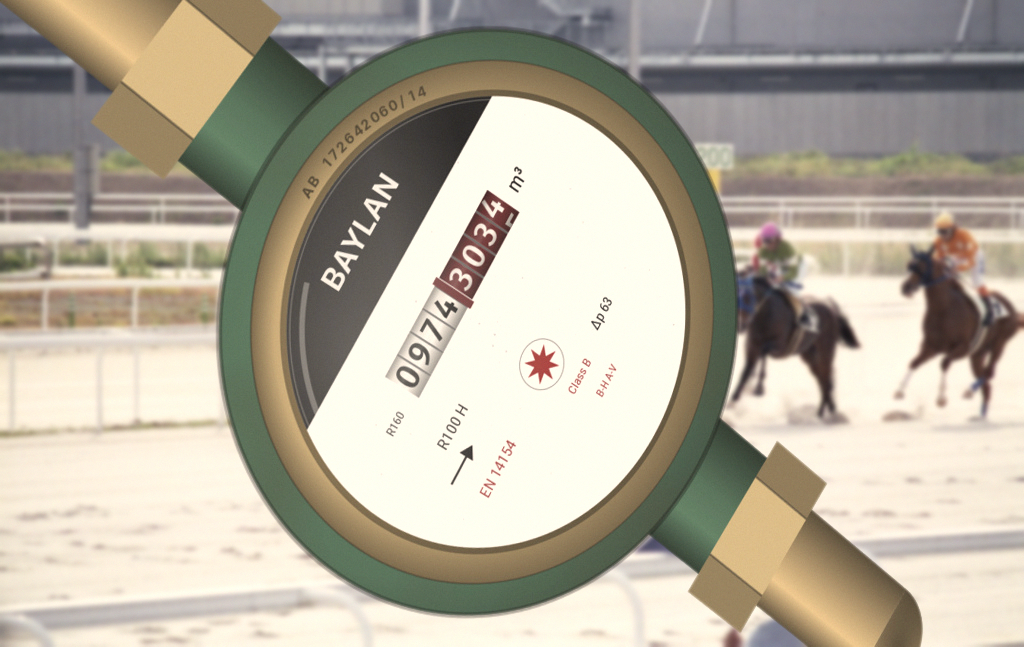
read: 974.3034 m³
